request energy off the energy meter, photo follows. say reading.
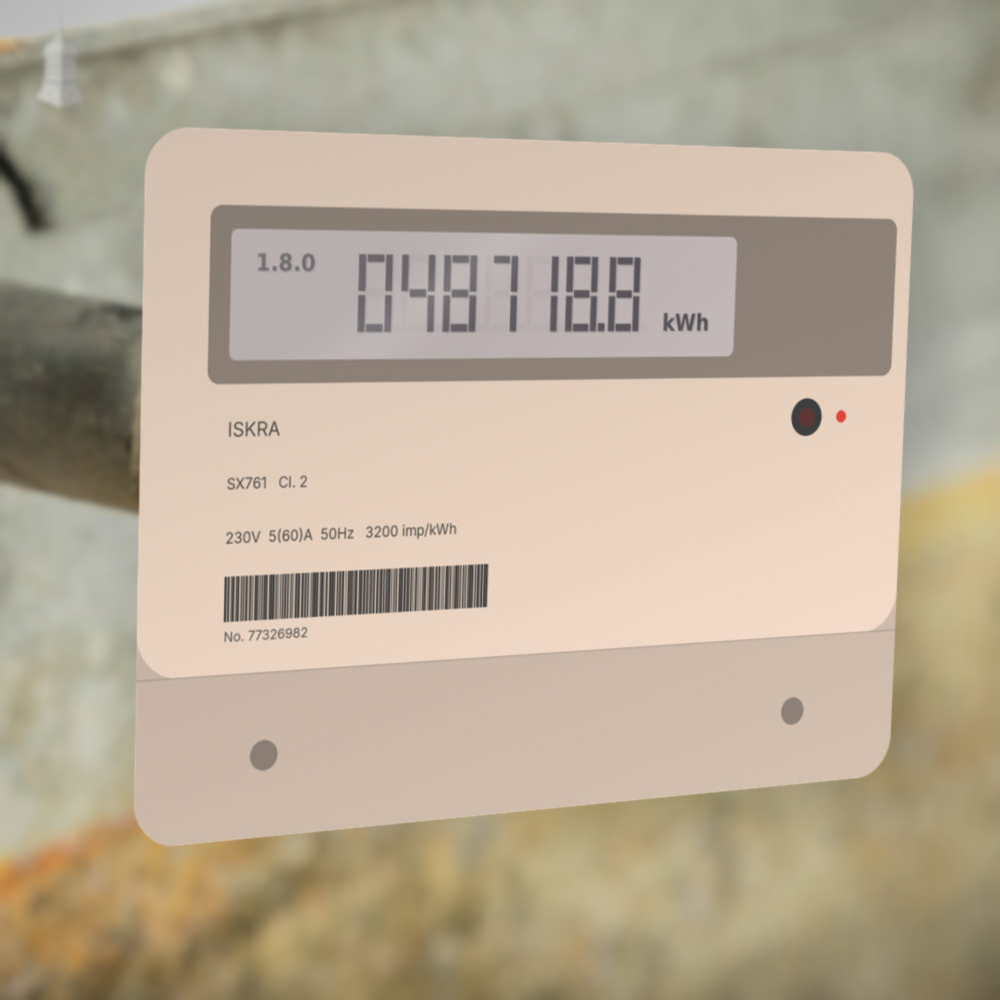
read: 48718.8 kWh
